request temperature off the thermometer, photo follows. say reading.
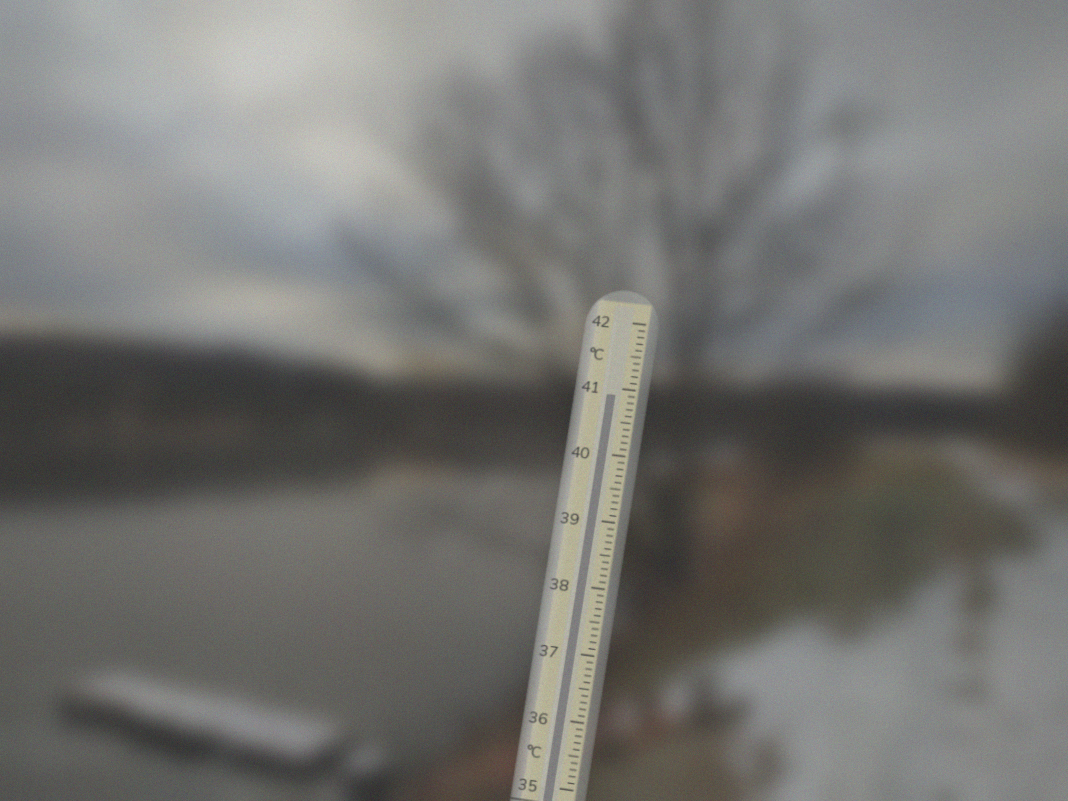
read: 40.9 °C
